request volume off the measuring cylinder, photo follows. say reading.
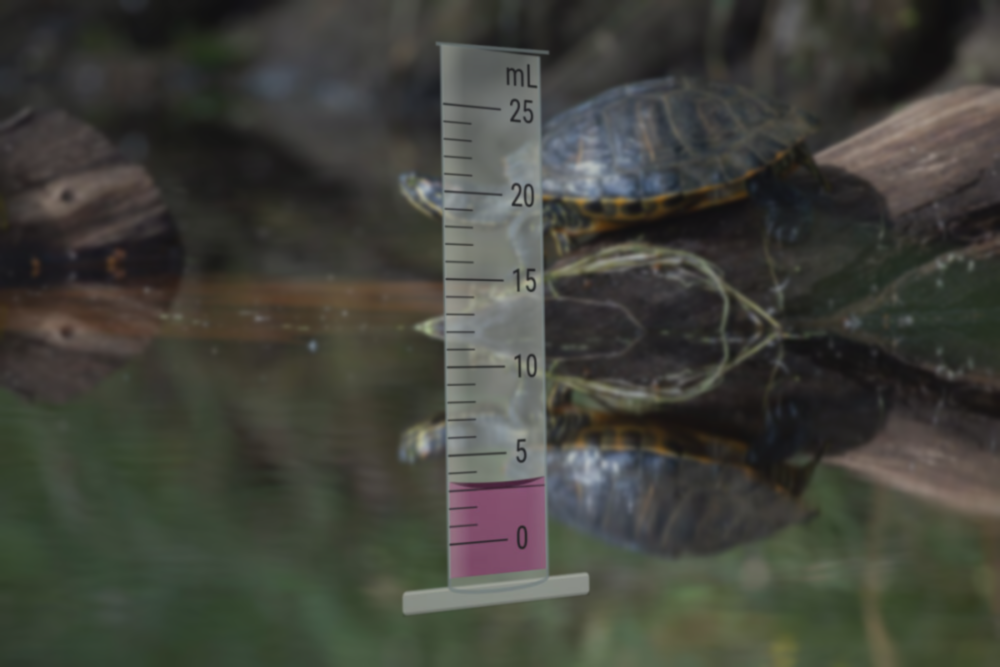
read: 3 mL
